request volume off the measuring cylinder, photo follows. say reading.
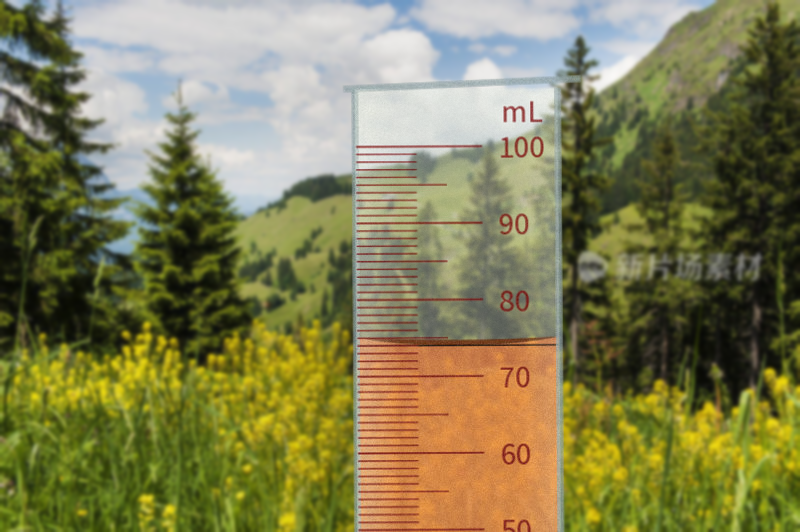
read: 74 mL
